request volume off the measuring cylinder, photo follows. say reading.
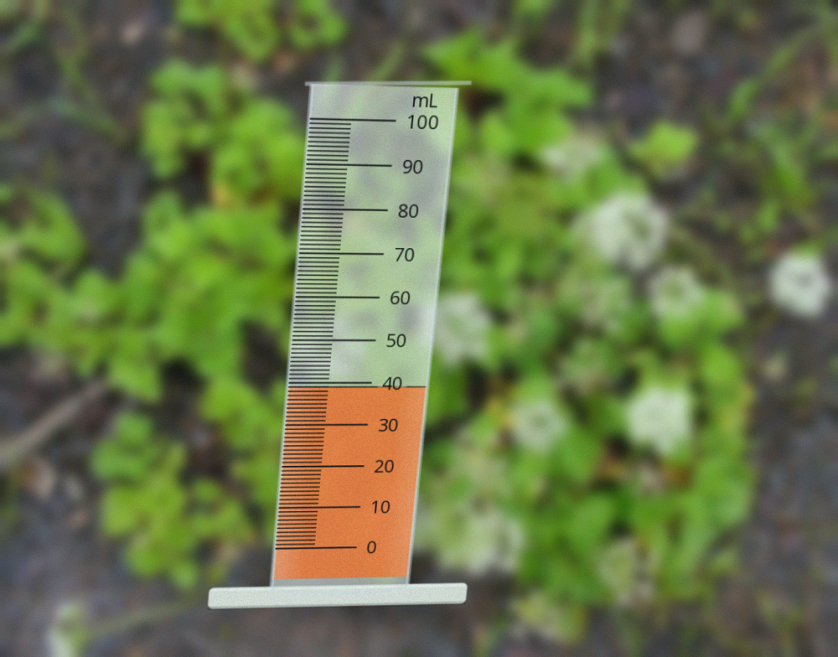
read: 39 mL
